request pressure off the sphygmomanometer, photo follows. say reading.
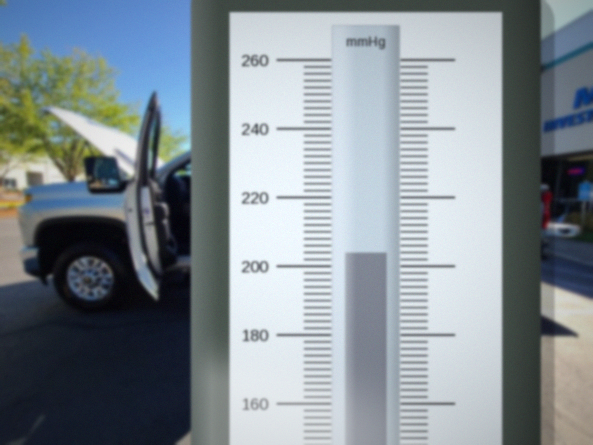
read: 204 mmHg
